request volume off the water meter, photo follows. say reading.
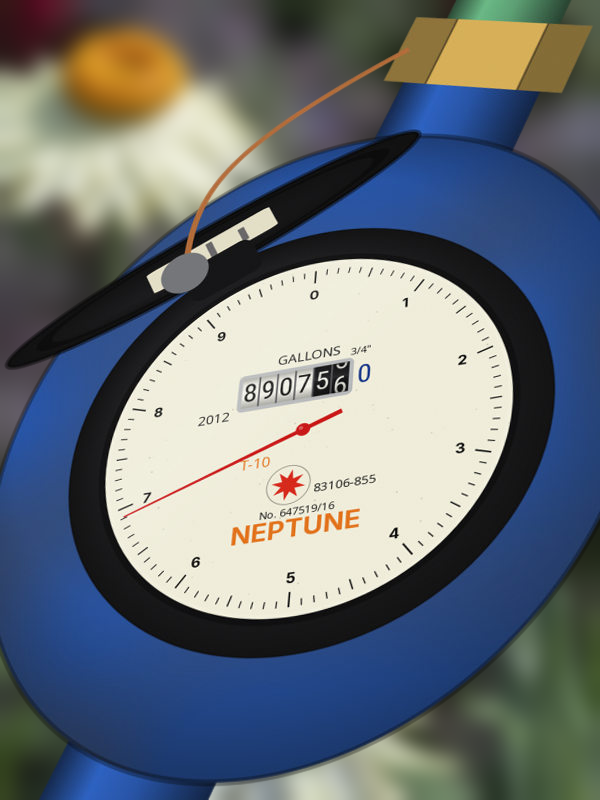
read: 8907556.9 gal
